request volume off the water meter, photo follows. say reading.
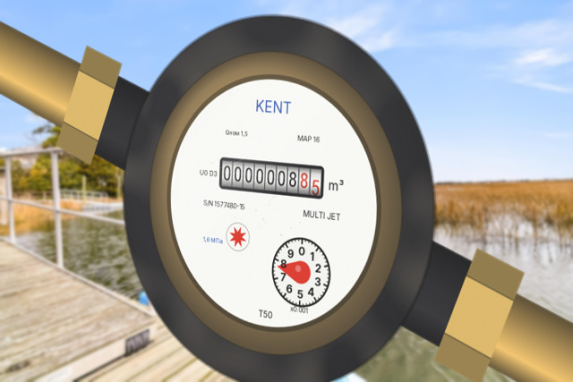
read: 8.847 m³
